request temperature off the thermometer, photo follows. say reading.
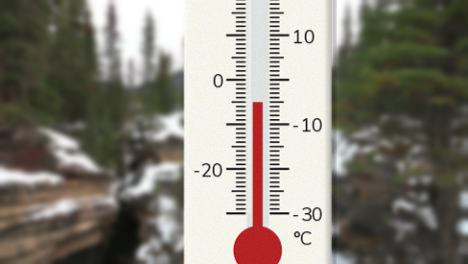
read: -5 °C
